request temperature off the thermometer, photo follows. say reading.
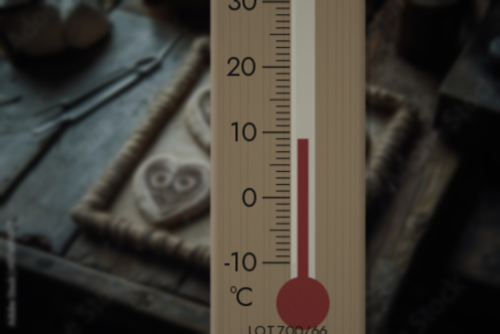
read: 9 °C
